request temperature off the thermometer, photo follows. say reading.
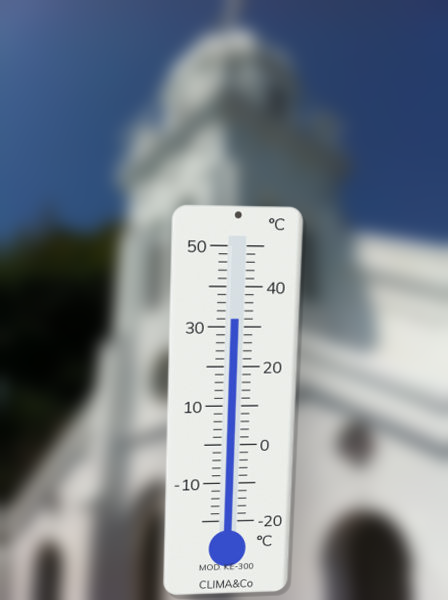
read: 32 °C
